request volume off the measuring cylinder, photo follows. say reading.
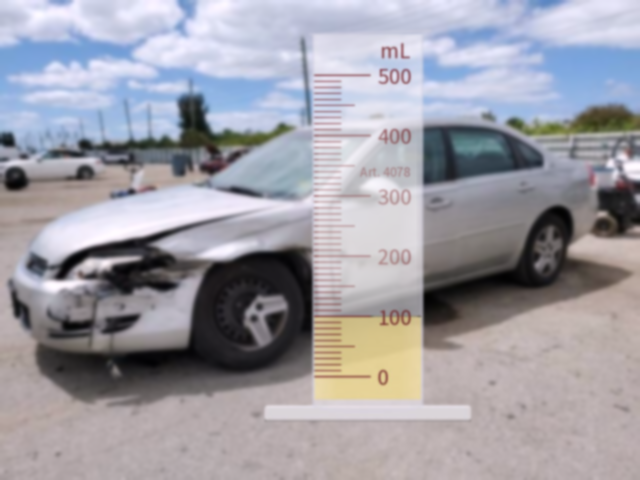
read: 100 mL
